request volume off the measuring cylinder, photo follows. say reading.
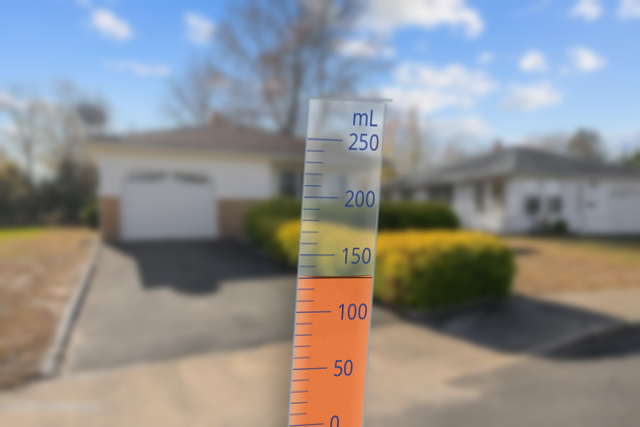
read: 130 mL
